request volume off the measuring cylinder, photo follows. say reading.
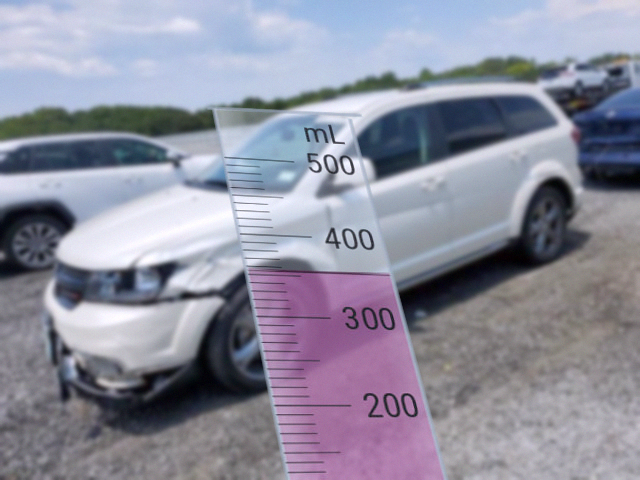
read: 355 mL
